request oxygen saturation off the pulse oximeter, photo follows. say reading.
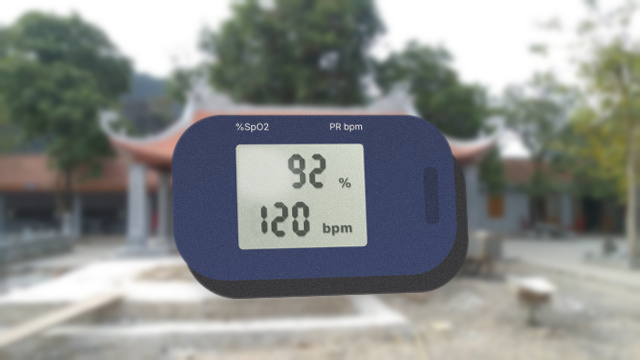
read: 92 %
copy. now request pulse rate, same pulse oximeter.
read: 120 bpm
